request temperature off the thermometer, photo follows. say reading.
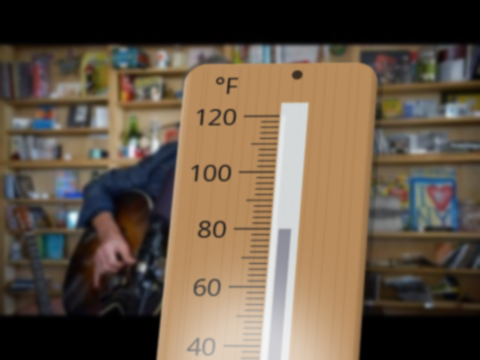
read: 80 °F
